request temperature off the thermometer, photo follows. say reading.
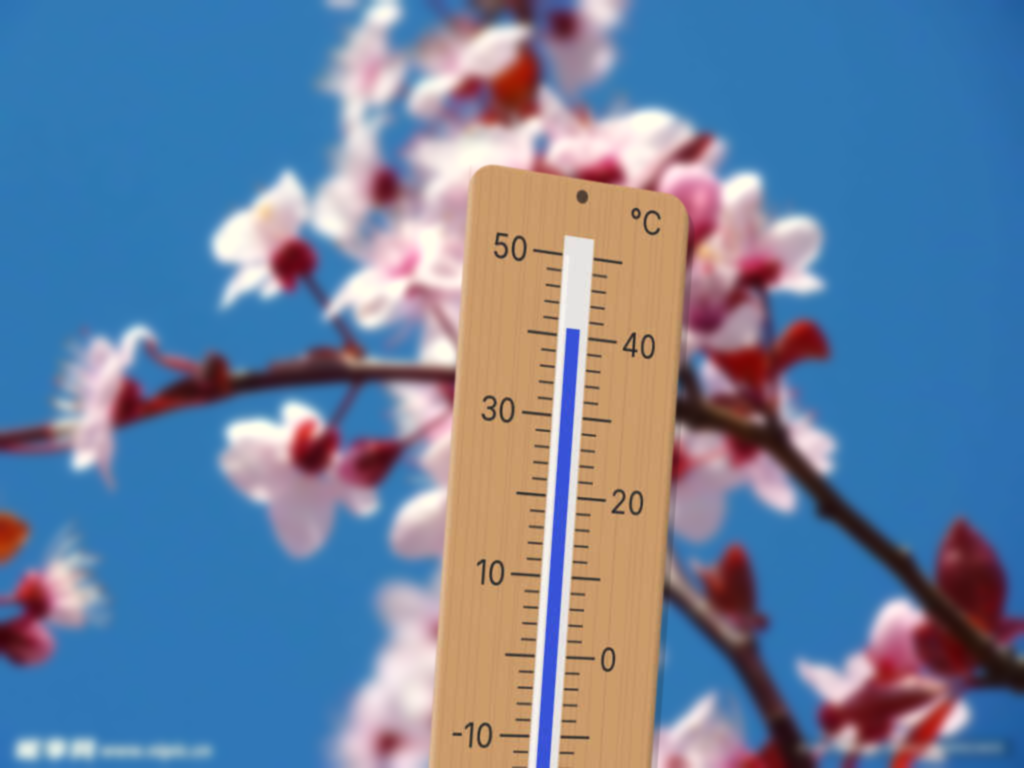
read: 41 °C
